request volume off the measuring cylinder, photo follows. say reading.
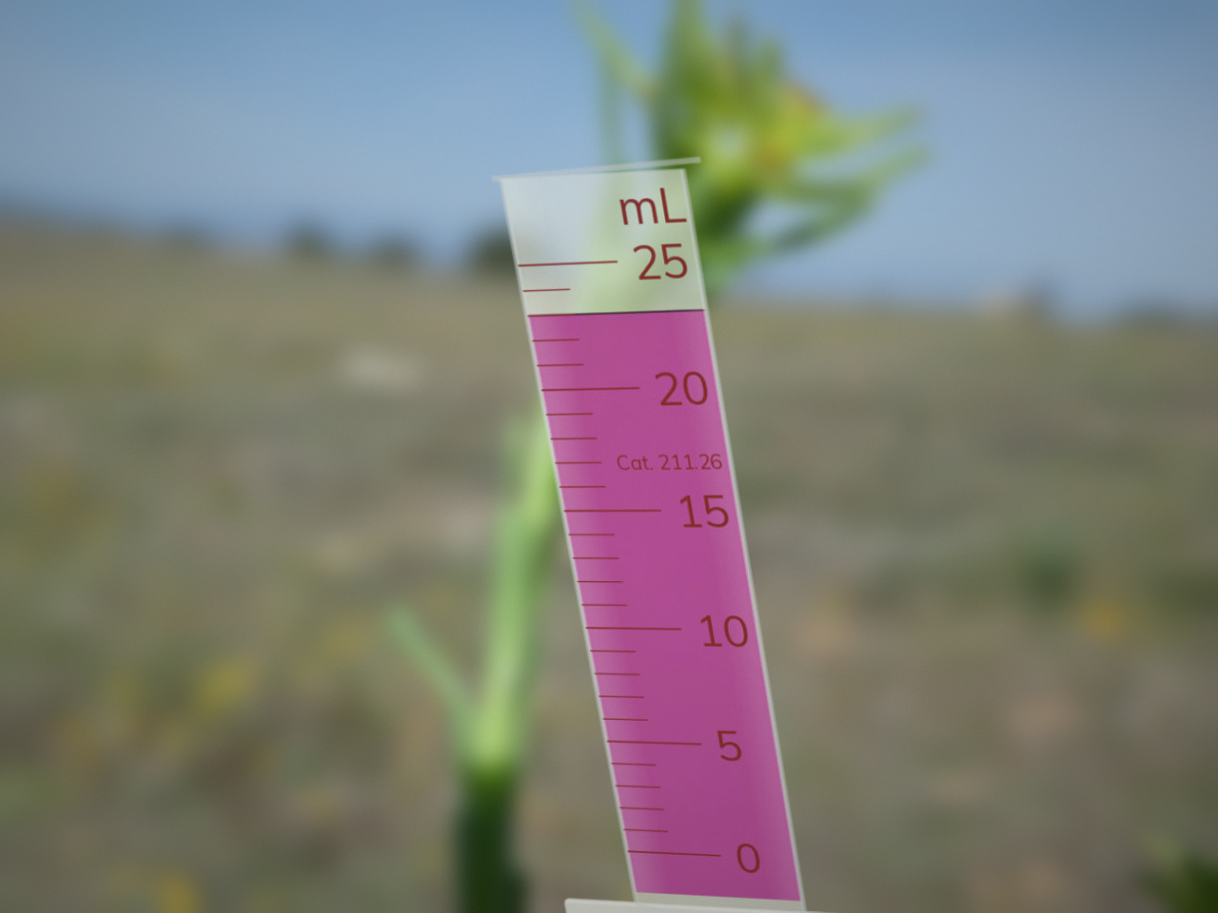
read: 23 mL
